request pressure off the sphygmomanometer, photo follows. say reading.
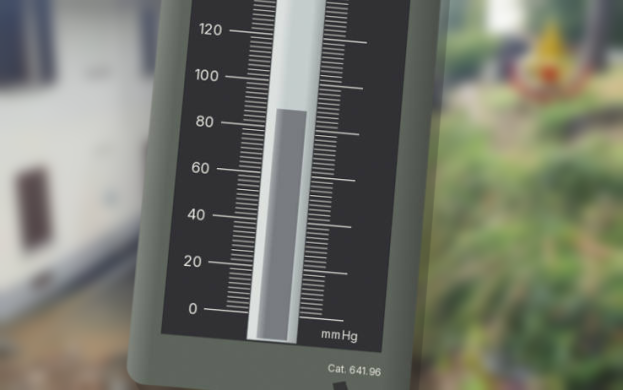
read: 88 mmHg
